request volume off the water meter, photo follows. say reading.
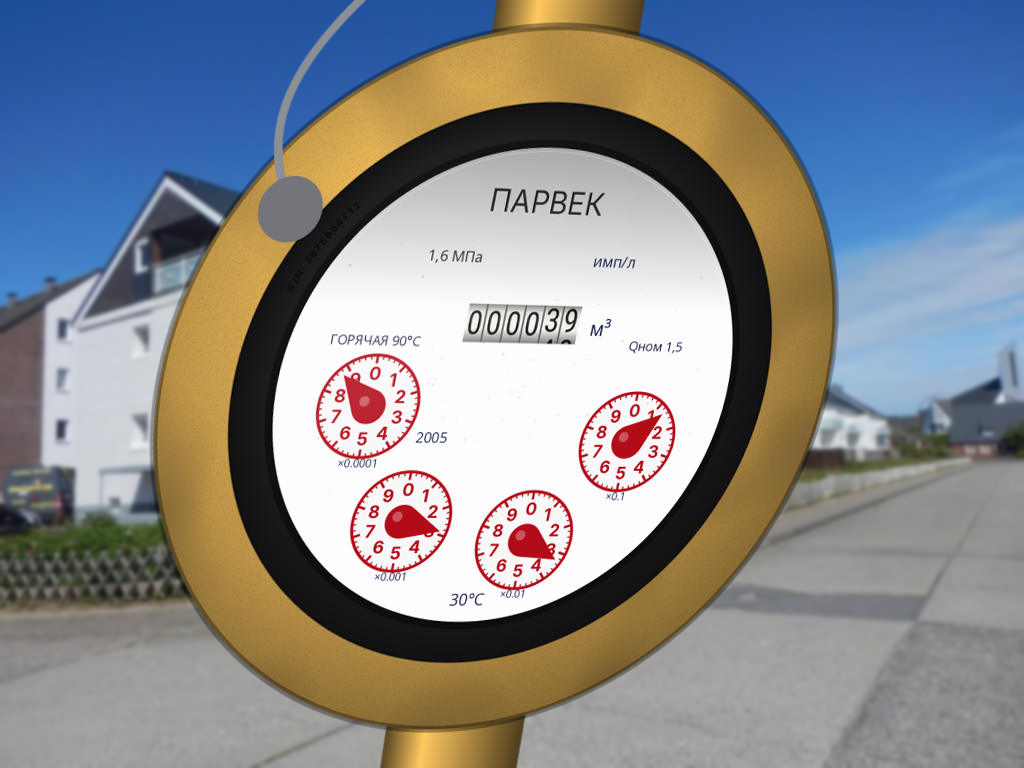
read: 39.1328 m³
